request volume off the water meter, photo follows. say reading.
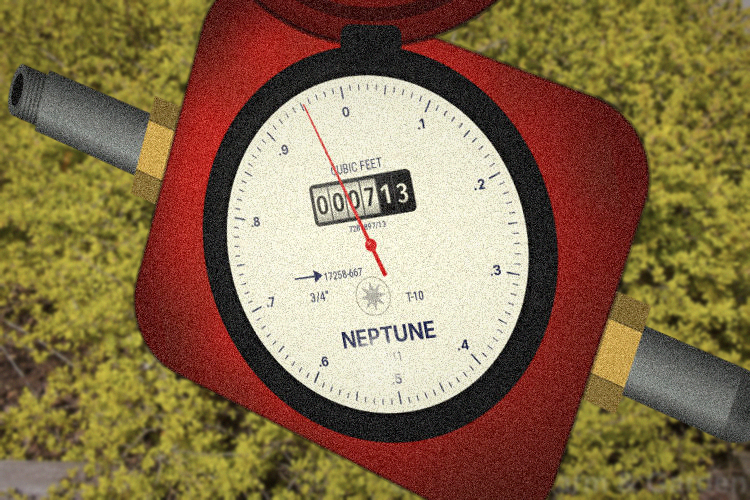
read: 712.95 ft³
